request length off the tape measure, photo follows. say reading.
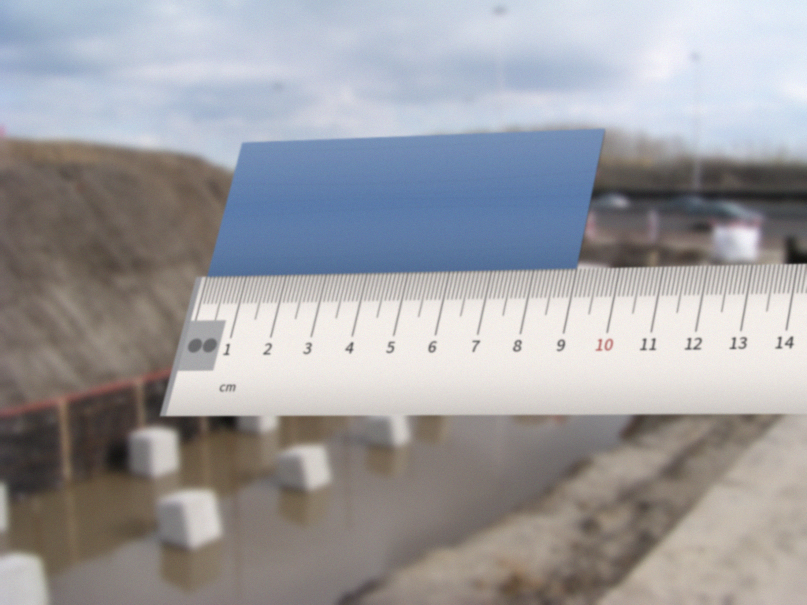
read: 9 cm
